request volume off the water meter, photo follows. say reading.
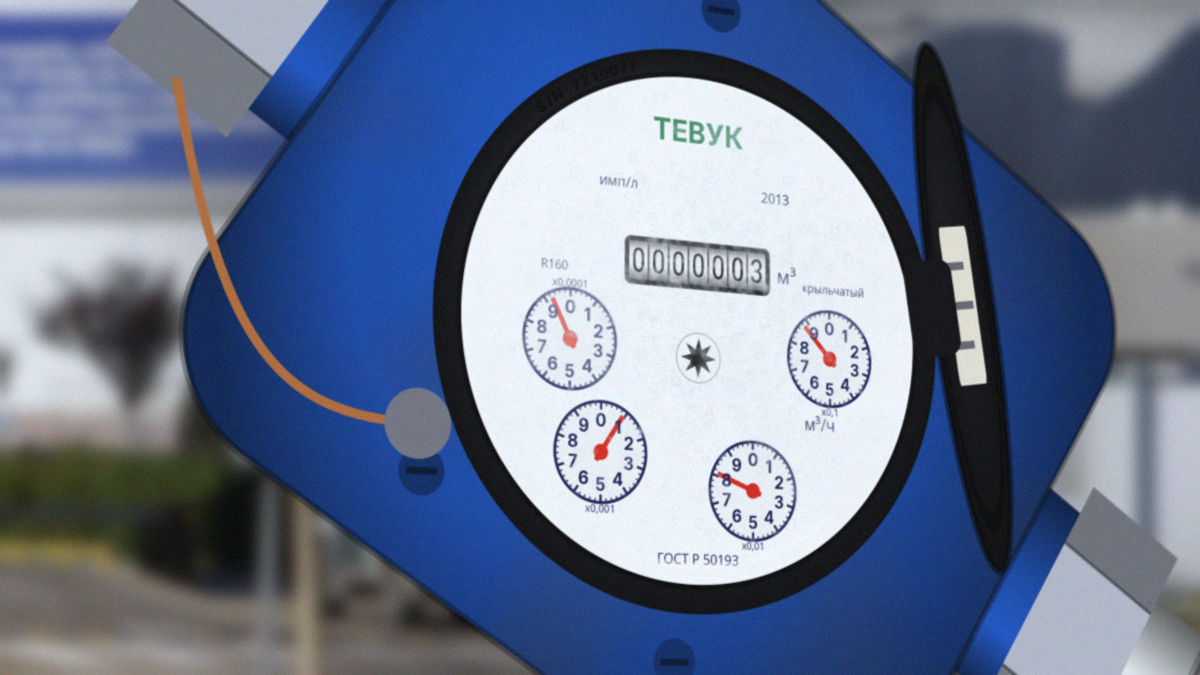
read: 3.8809 m³
